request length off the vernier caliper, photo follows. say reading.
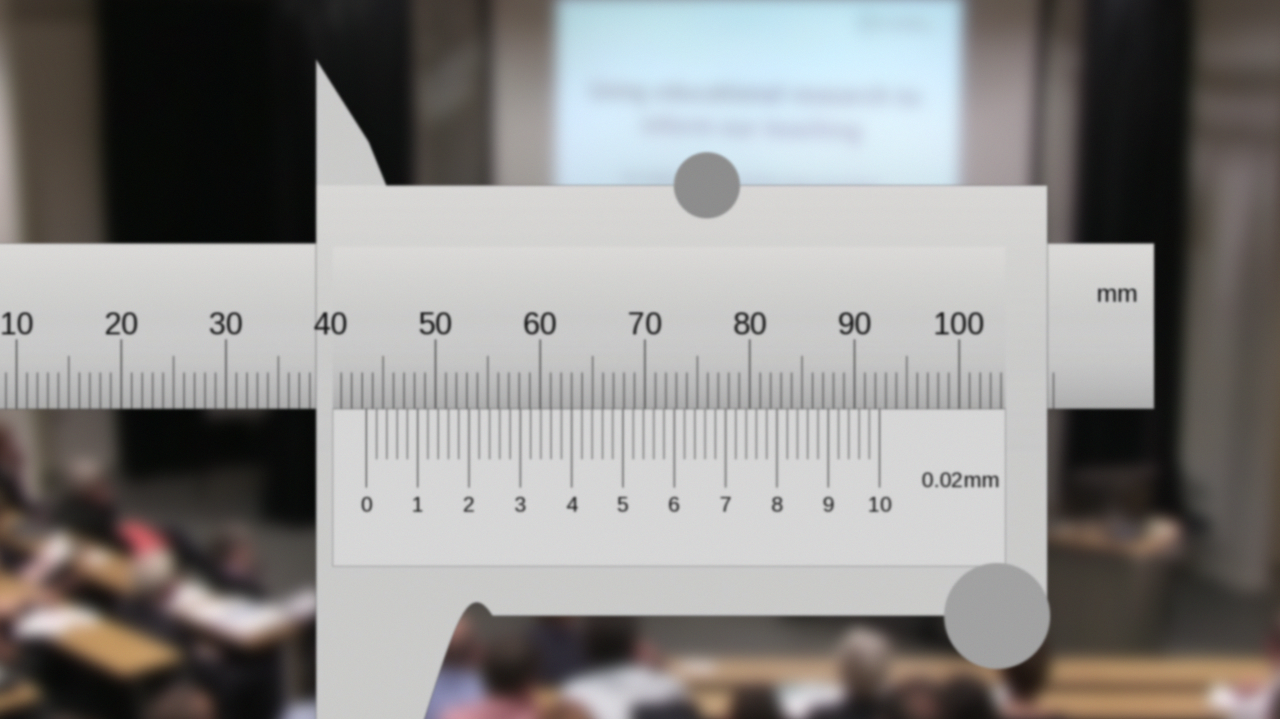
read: 43.4 mm
